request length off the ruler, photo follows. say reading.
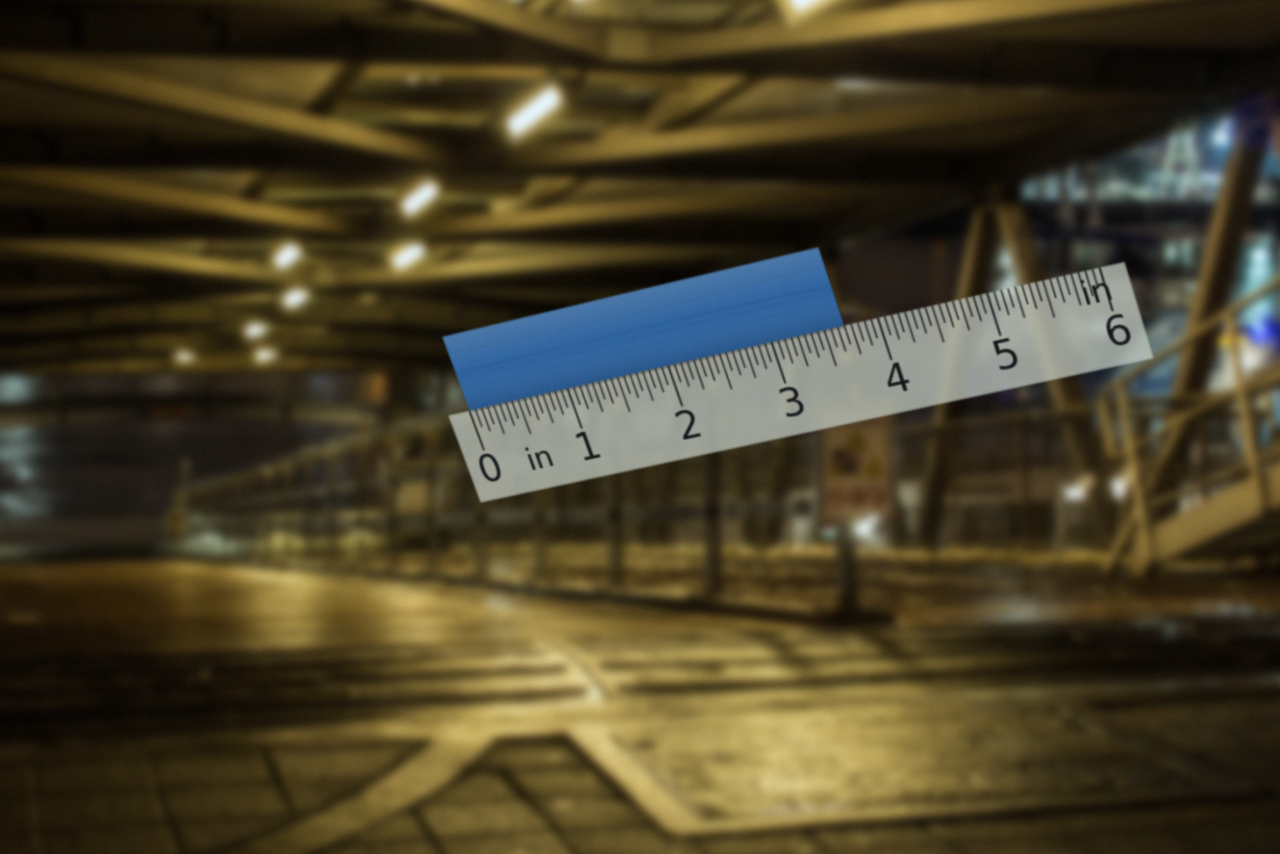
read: 3.6875 in
